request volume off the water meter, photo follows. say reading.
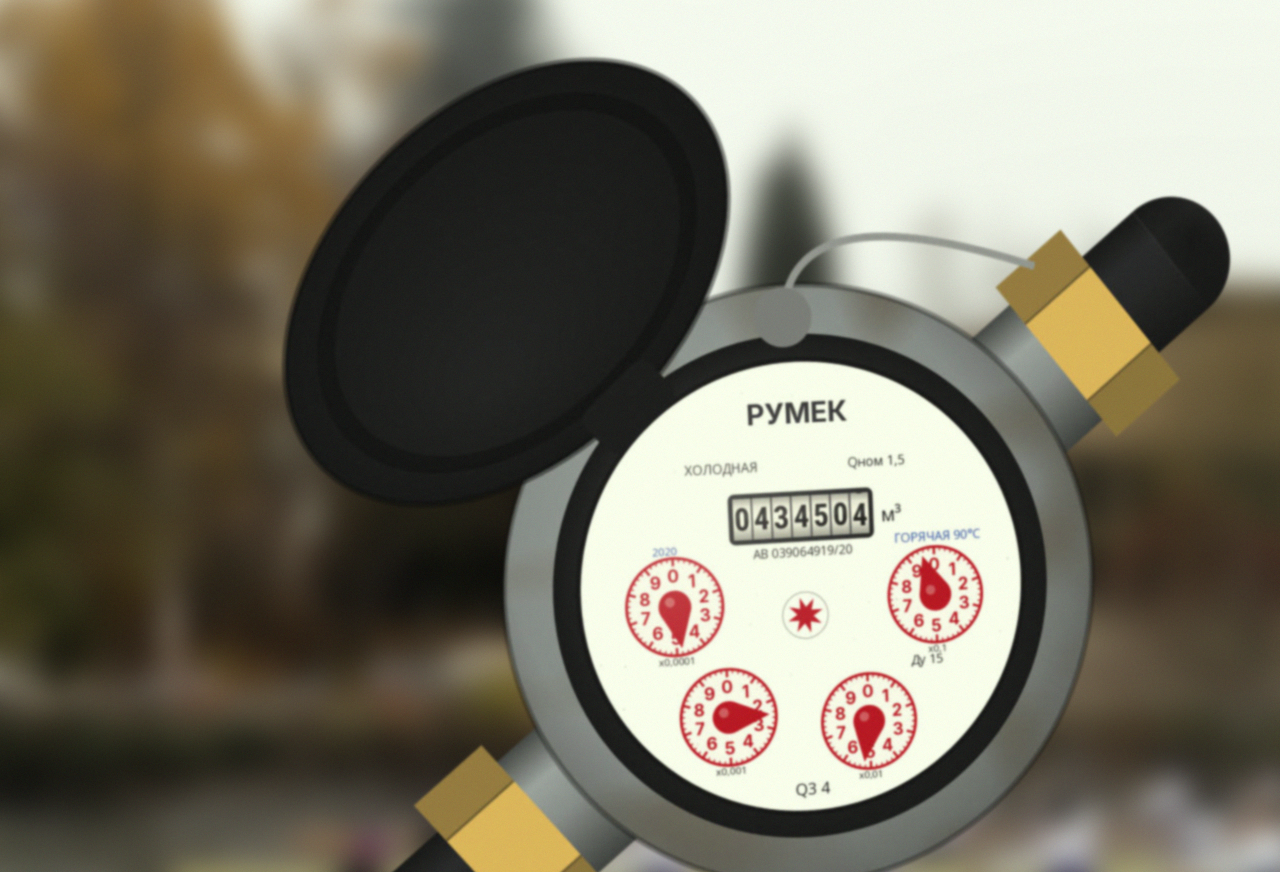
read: 434503.9524 m³
